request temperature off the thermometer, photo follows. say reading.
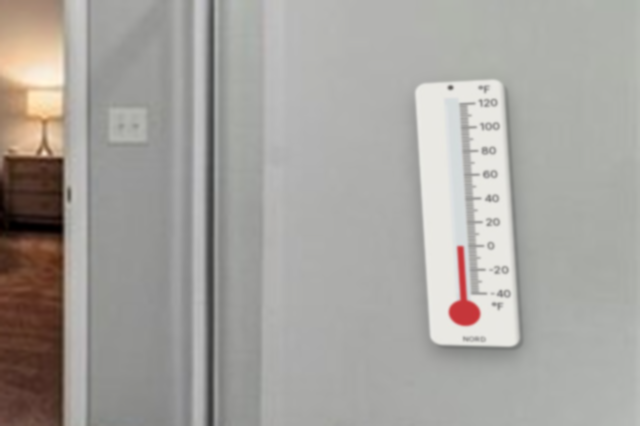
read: 0 °F
